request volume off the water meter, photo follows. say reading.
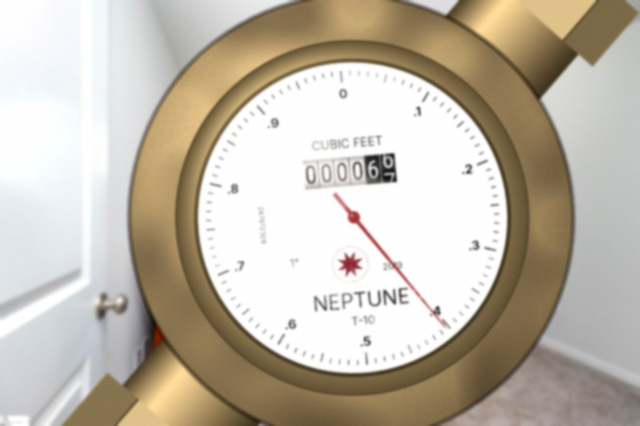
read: 66.40 ft³
